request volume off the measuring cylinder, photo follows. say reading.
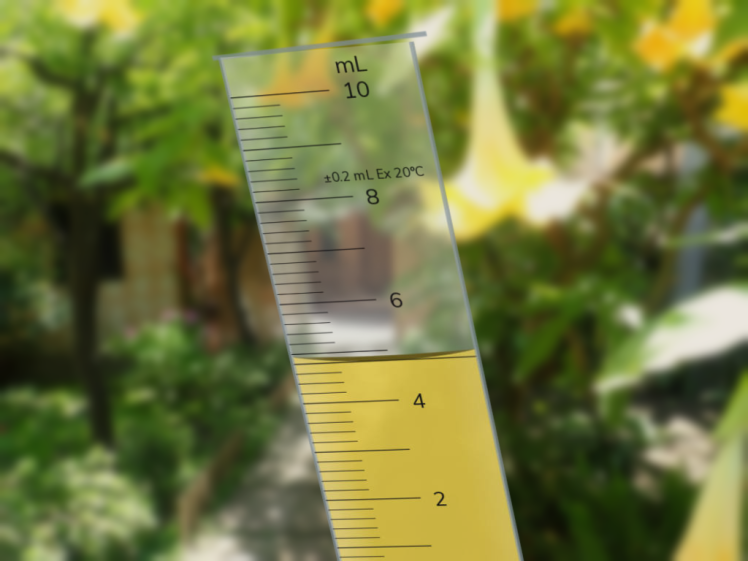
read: 4.8 mL
